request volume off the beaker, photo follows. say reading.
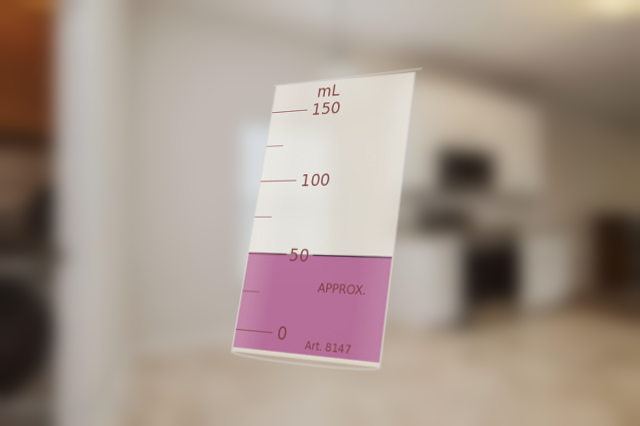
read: 50 mL
